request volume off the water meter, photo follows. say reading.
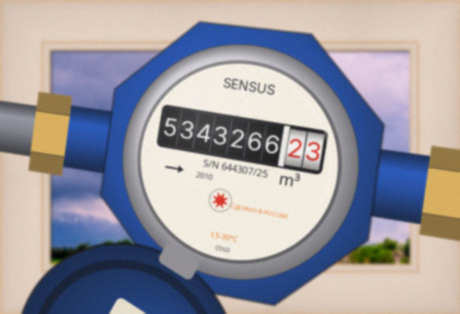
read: 5343266.23 m³
